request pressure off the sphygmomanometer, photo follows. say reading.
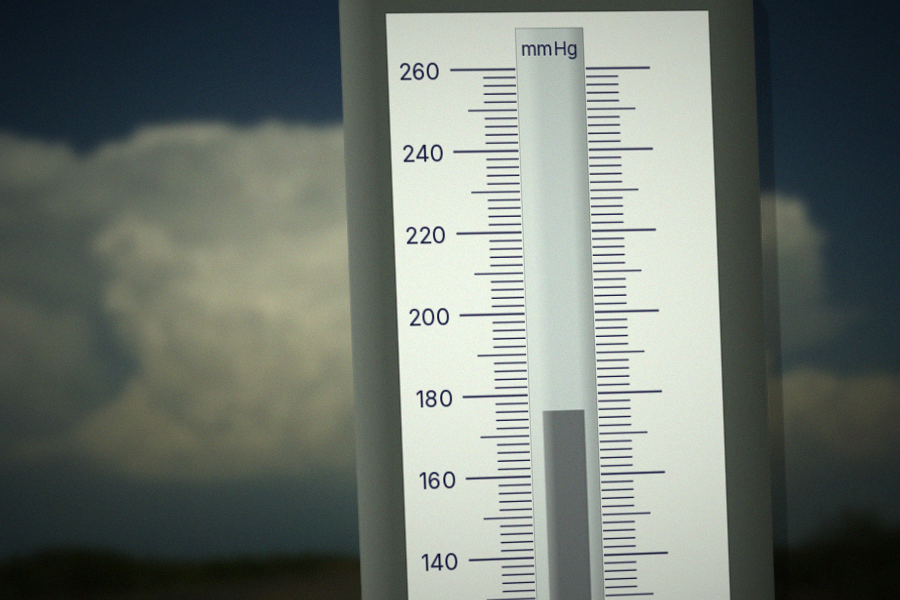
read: 176 mmHg
